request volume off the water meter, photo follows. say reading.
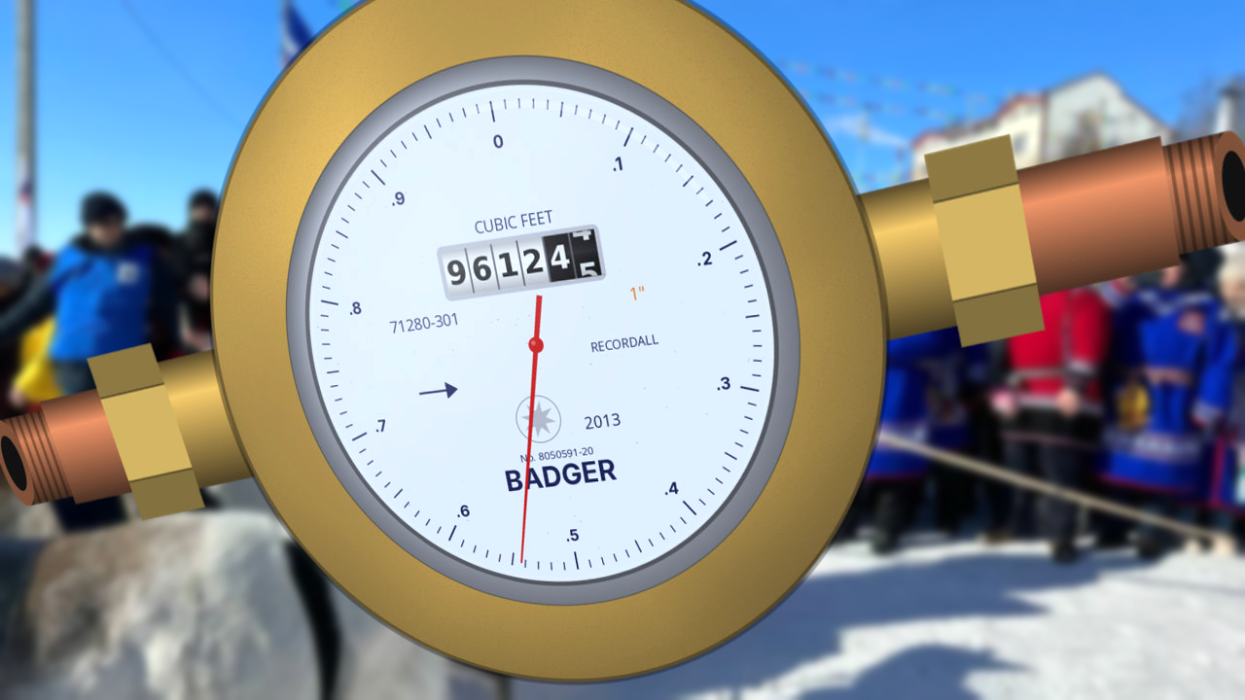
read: 961244.54 ft³
